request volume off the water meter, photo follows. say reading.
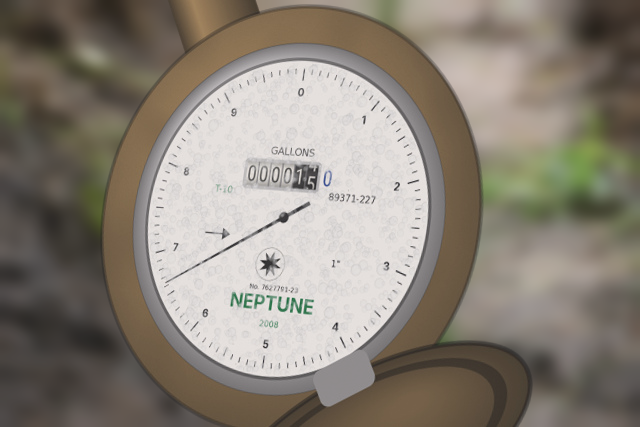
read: 146.6 gal
